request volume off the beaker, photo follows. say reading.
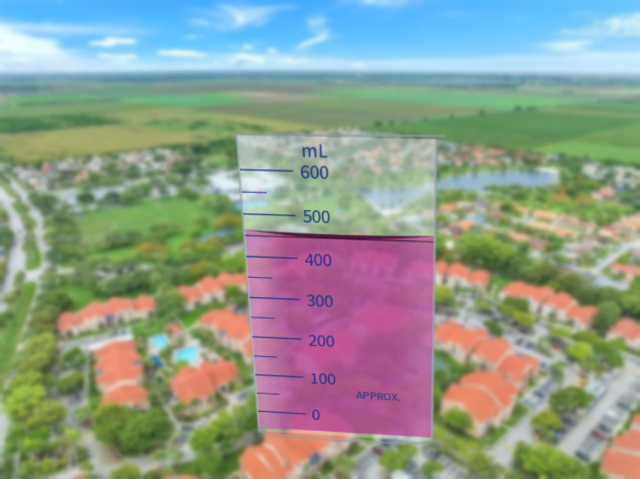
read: 450 mL
